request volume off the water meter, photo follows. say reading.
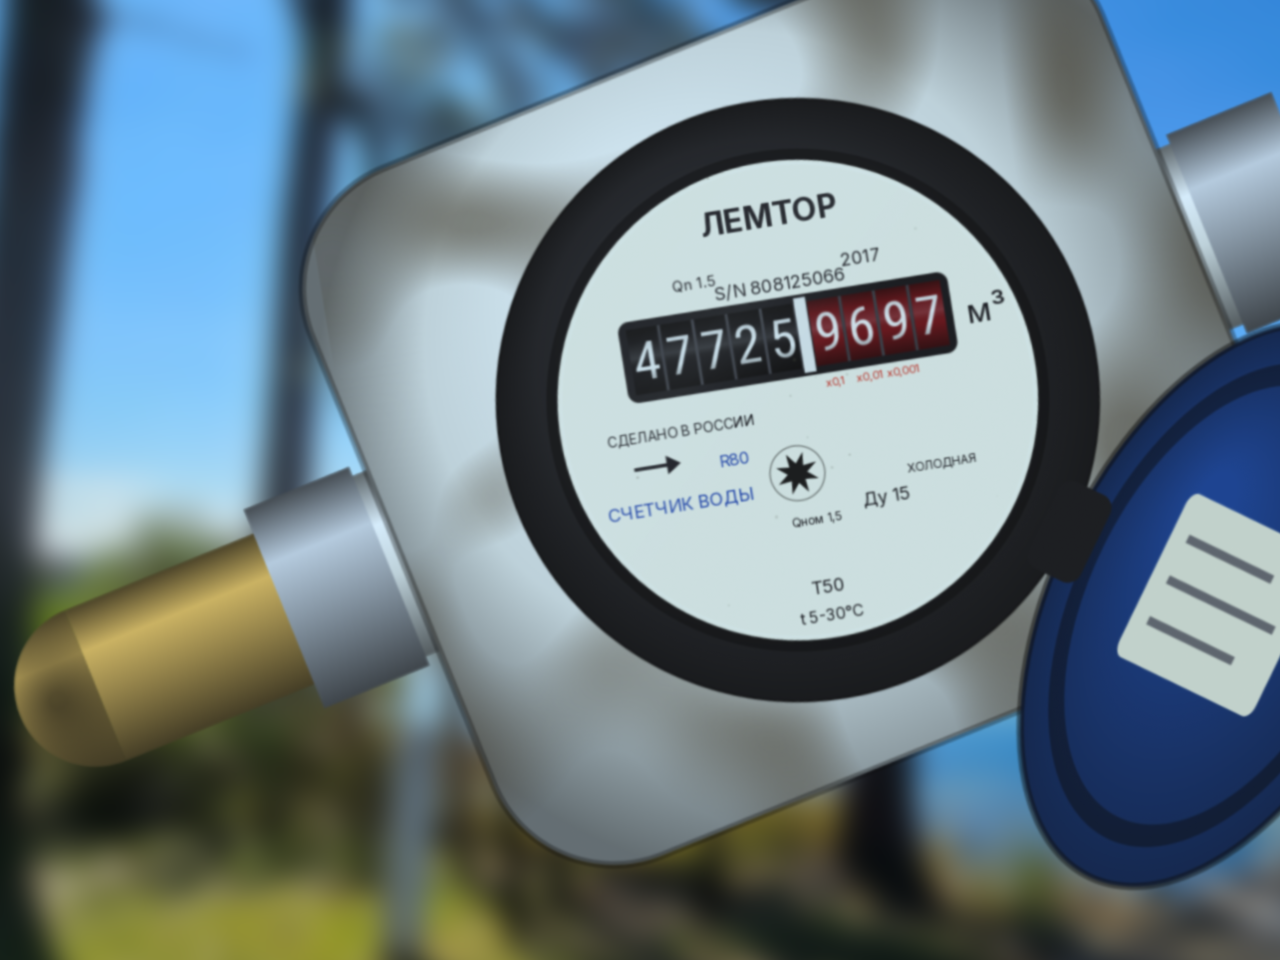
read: 47725.9697 m³
